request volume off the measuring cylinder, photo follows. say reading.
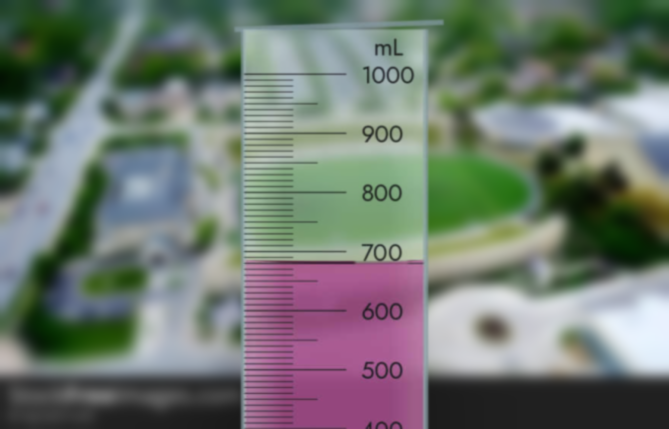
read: 680 mL
